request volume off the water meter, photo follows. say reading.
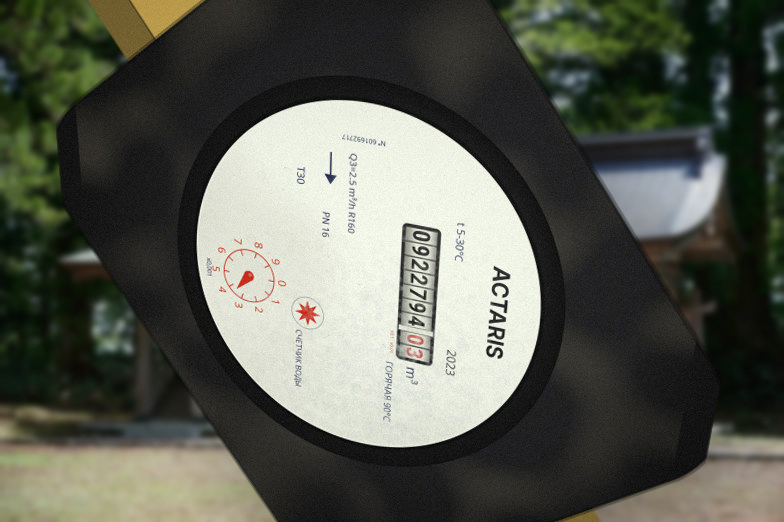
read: 922794.033 m³
